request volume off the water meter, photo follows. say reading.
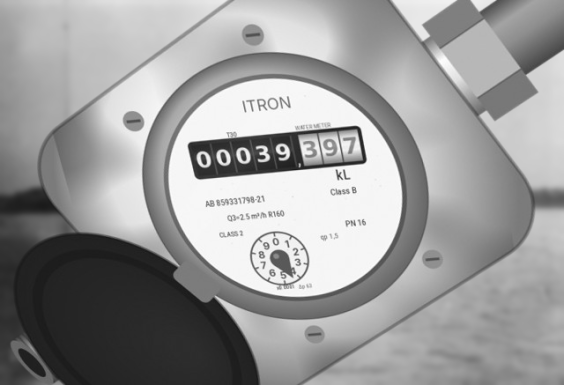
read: 39.3974 kL
